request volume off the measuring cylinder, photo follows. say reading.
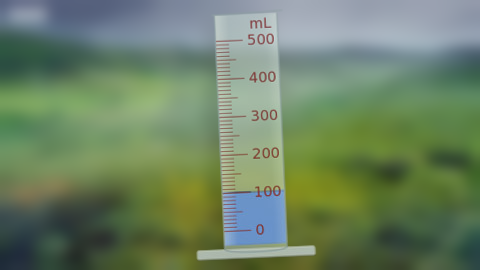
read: 100 mL
